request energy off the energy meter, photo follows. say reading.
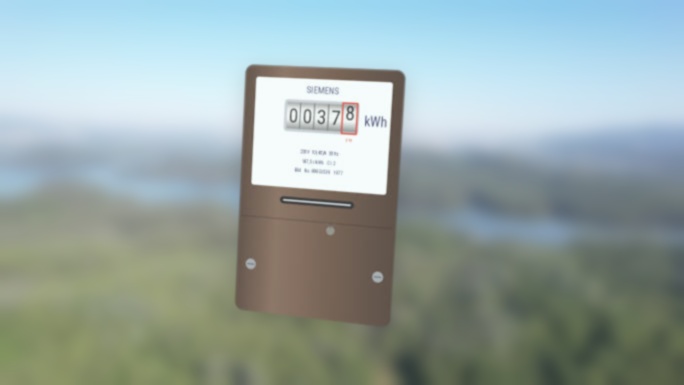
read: 37.8 kWh
